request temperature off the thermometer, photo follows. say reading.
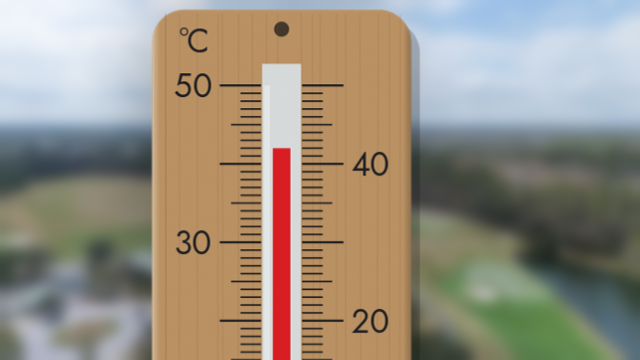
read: 42 °C
